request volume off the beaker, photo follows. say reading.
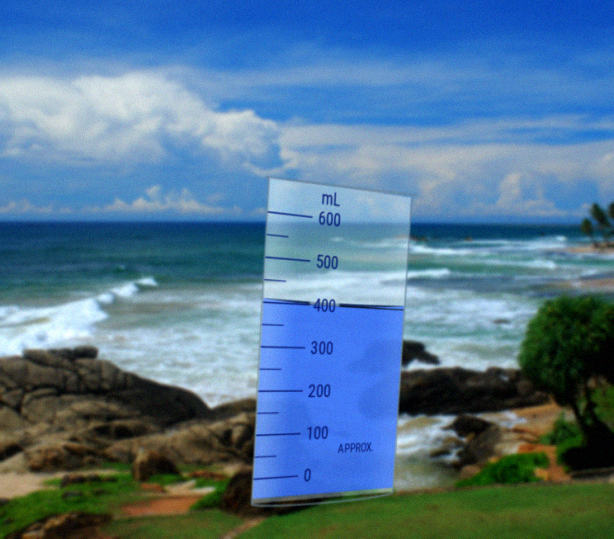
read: 400 mL
